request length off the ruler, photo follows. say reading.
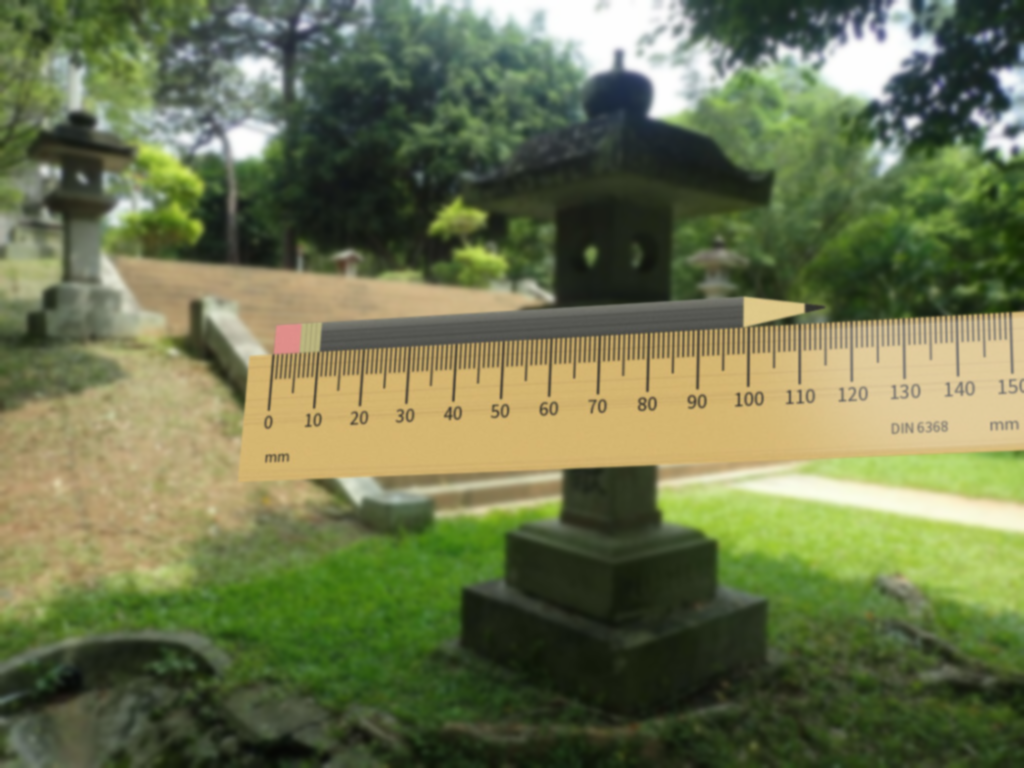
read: 115 mm
